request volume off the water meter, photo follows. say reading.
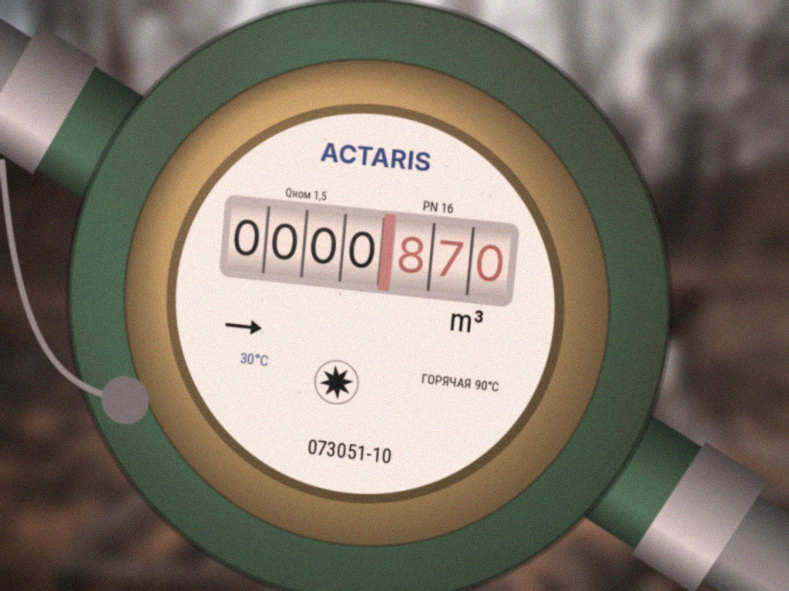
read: 0.870 m³
